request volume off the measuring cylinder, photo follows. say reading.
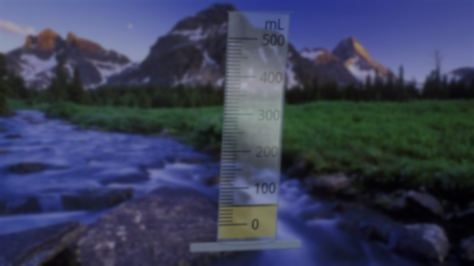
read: 50 mL
